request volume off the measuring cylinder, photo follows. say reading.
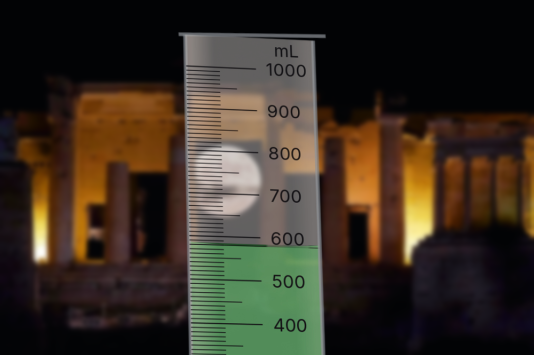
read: 580 mL
